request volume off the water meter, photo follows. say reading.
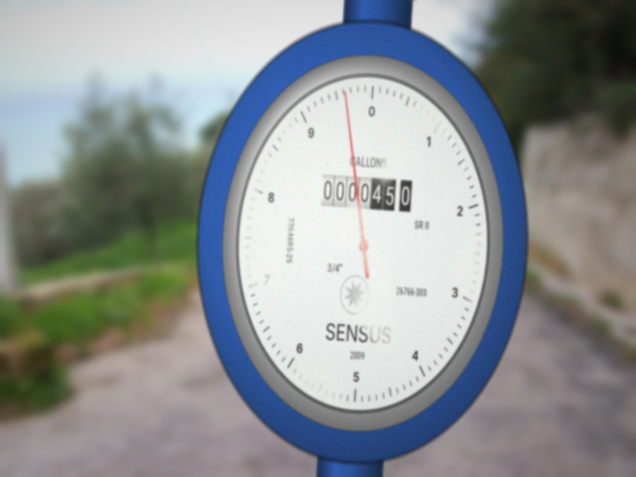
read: 449.6 gal
